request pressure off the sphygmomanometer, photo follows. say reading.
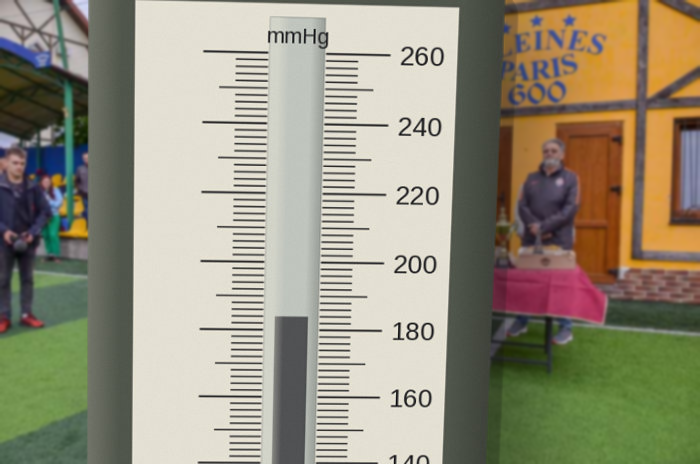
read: 184 mmHg
